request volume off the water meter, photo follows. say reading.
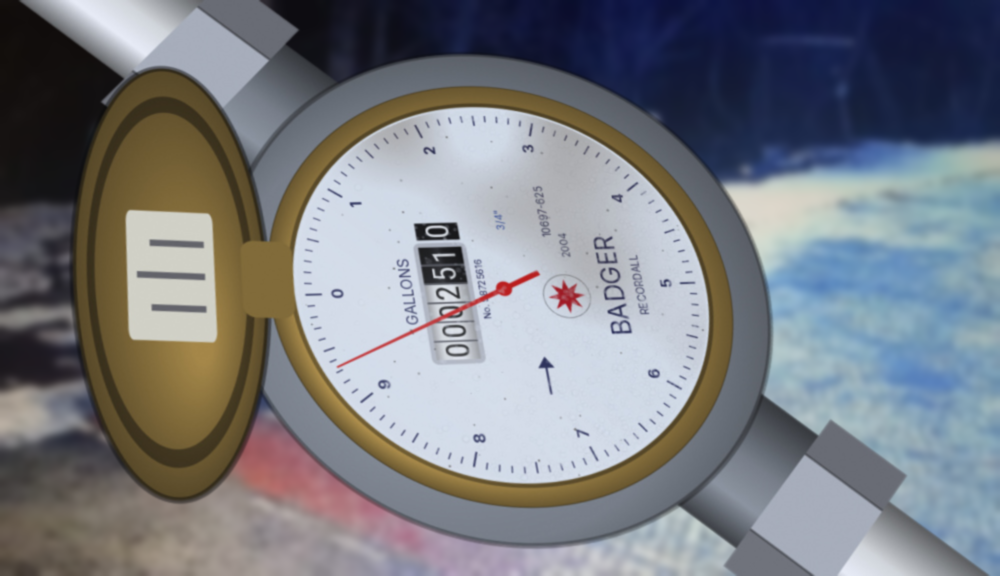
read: 2509.3 gal
